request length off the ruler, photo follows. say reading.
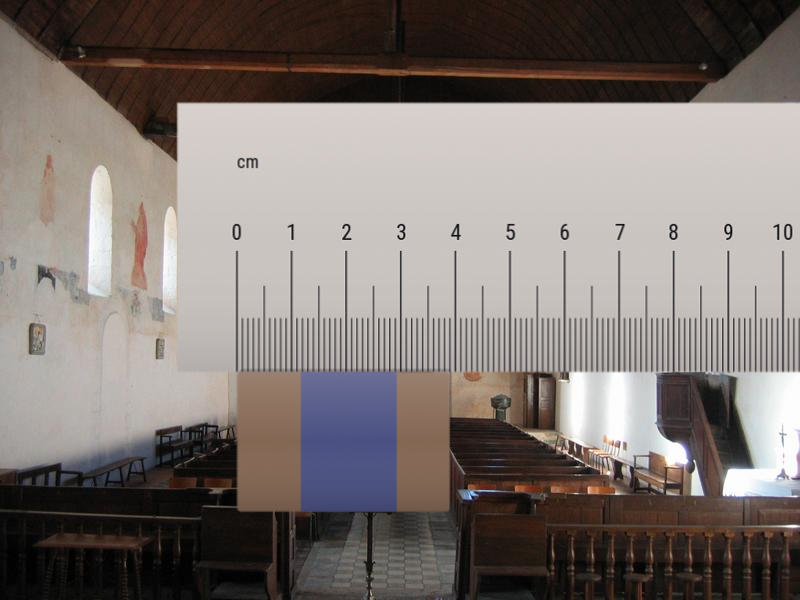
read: 3.9 cm
